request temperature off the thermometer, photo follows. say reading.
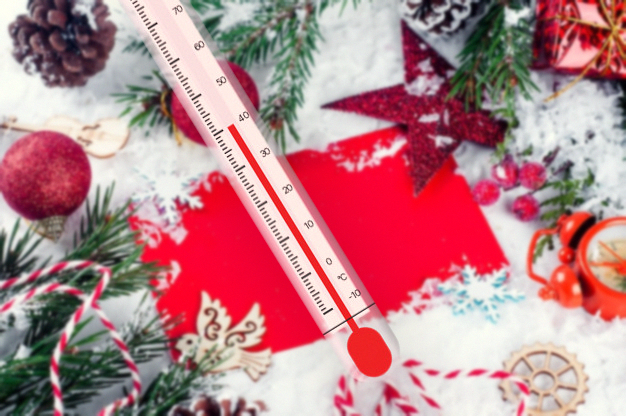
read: 40 °C
